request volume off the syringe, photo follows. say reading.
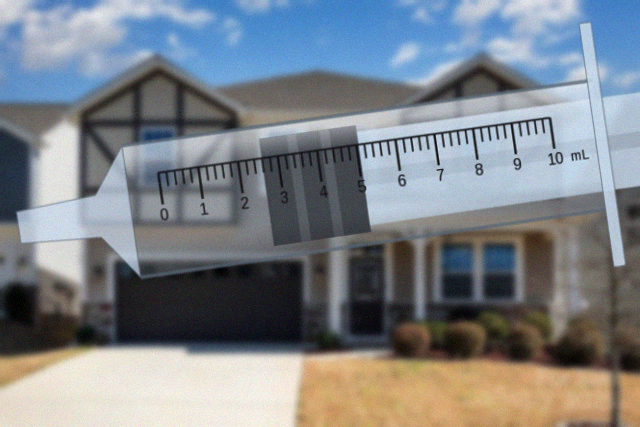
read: 2.6 mL
